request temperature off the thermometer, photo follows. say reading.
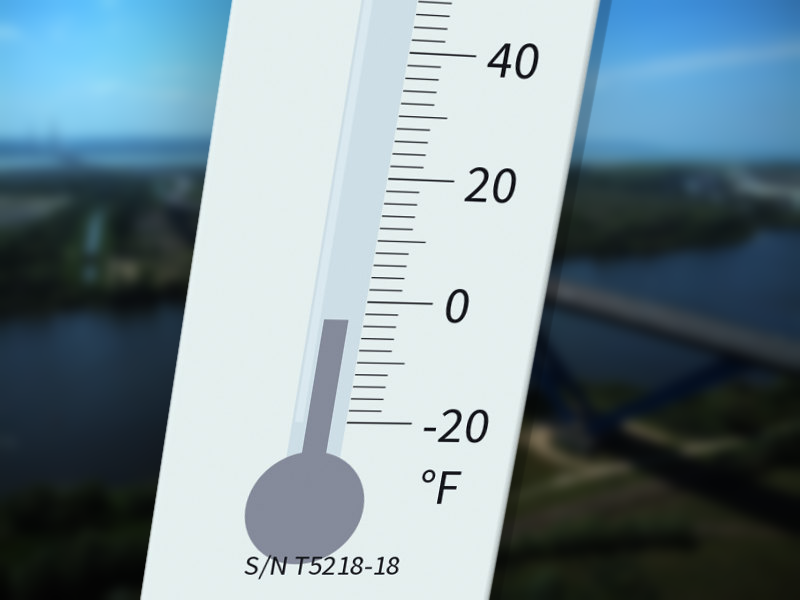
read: -3 °F
